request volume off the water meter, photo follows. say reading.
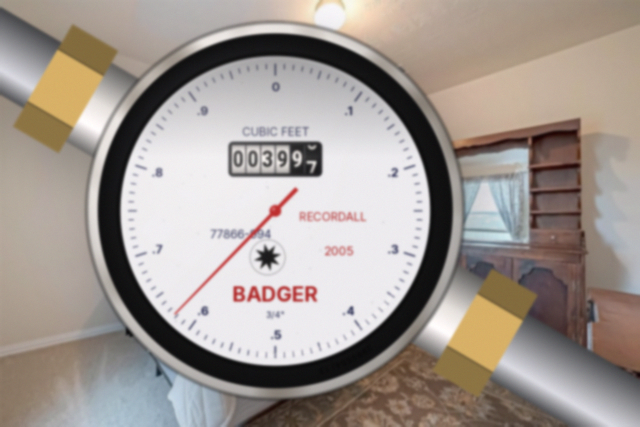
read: 3996.62 ft³
